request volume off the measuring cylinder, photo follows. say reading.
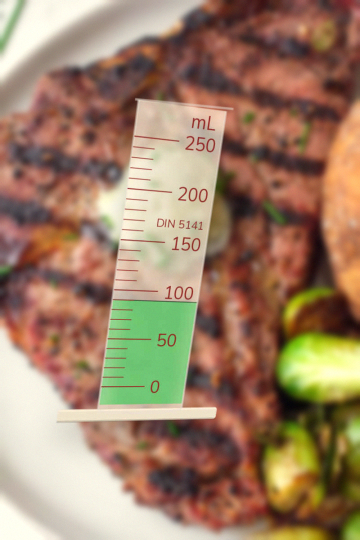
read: 90 mL
